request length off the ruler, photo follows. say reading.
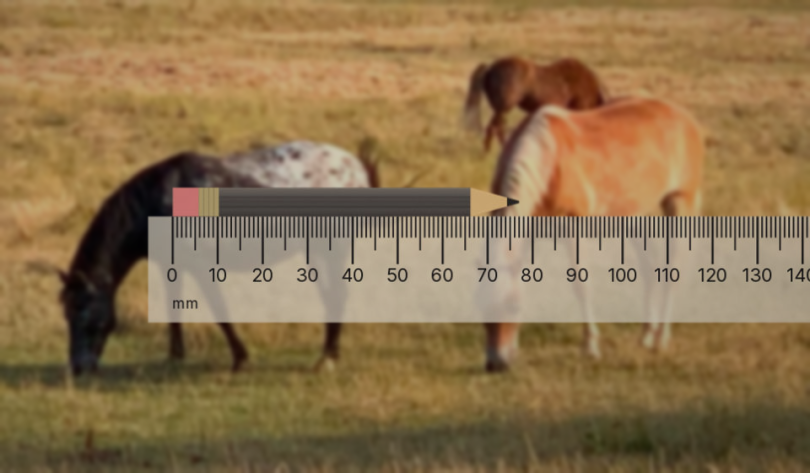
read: 77 mm
